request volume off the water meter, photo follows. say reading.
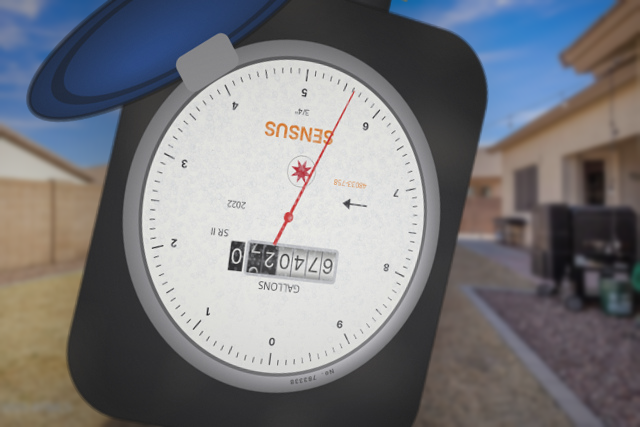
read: 6740265.6 gal
